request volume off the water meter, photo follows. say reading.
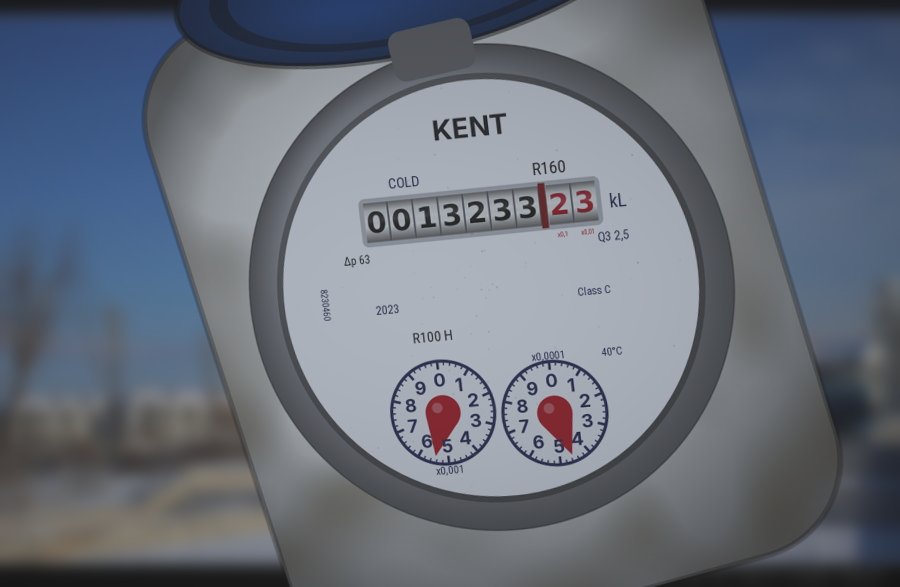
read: 13233.2354 kL
